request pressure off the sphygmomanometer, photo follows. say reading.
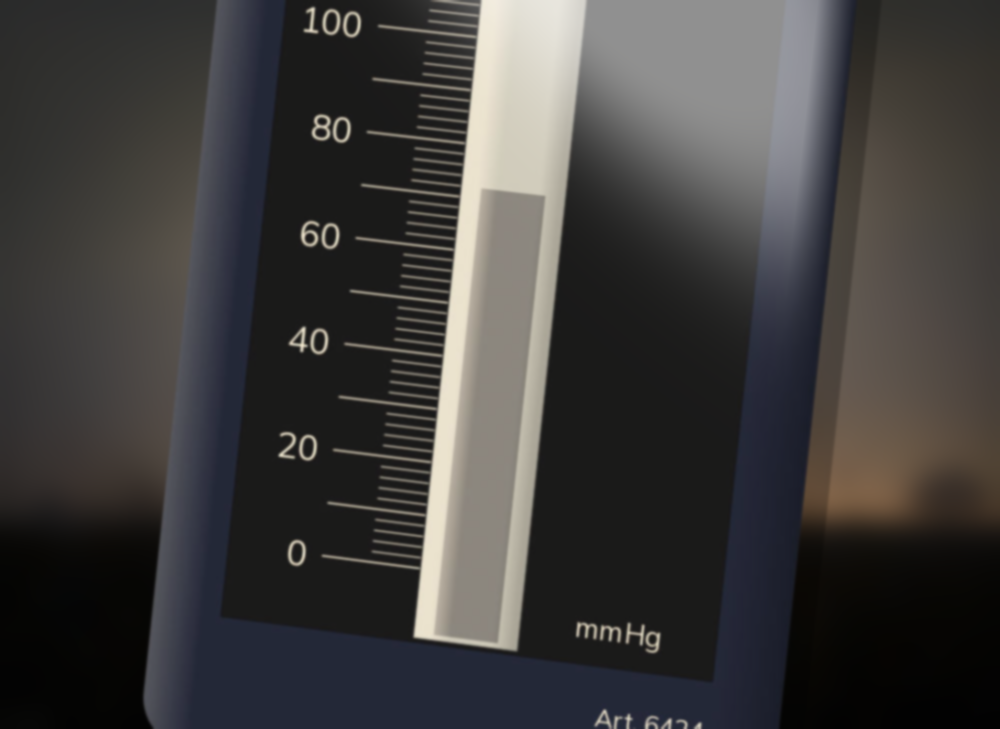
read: 72 mmHg
